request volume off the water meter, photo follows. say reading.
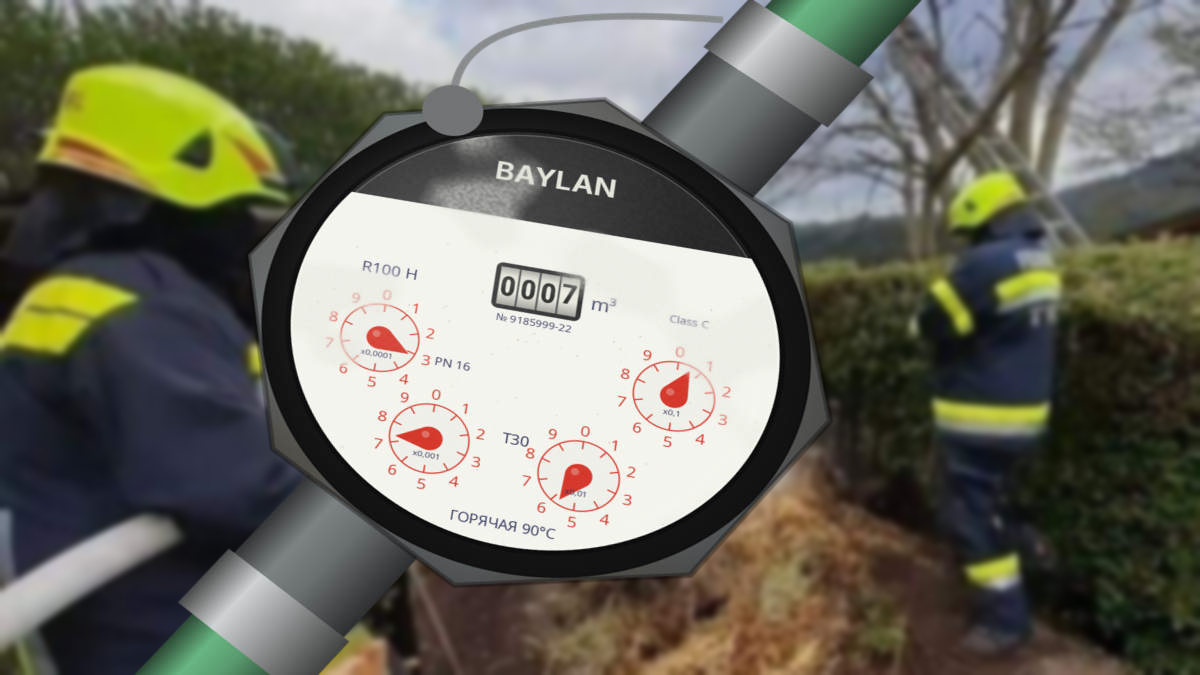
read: 7.0573 m³
